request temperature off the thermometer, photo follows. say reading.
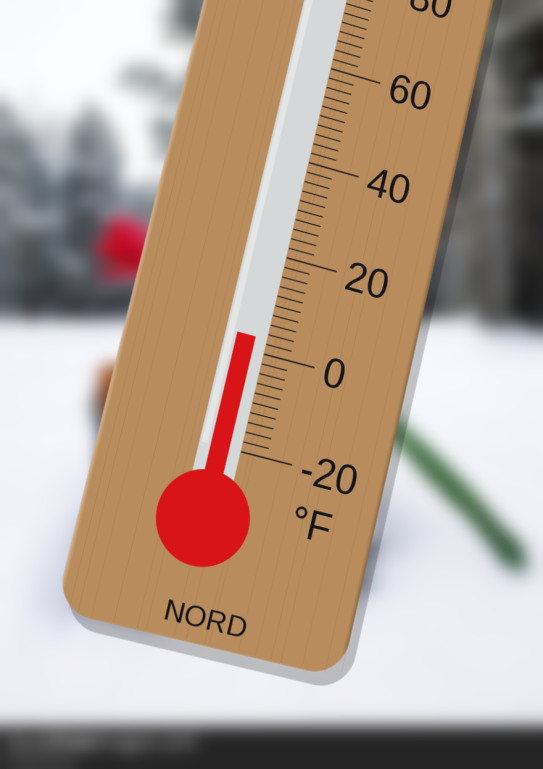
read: 3 °F
